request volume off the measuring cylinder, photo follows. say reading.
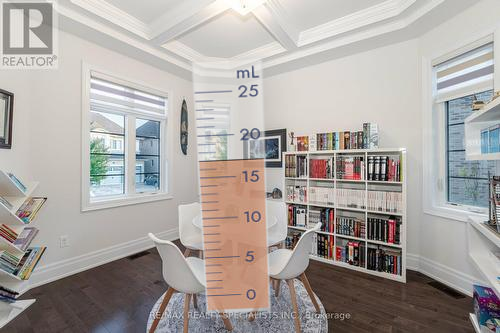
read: 17 mL
